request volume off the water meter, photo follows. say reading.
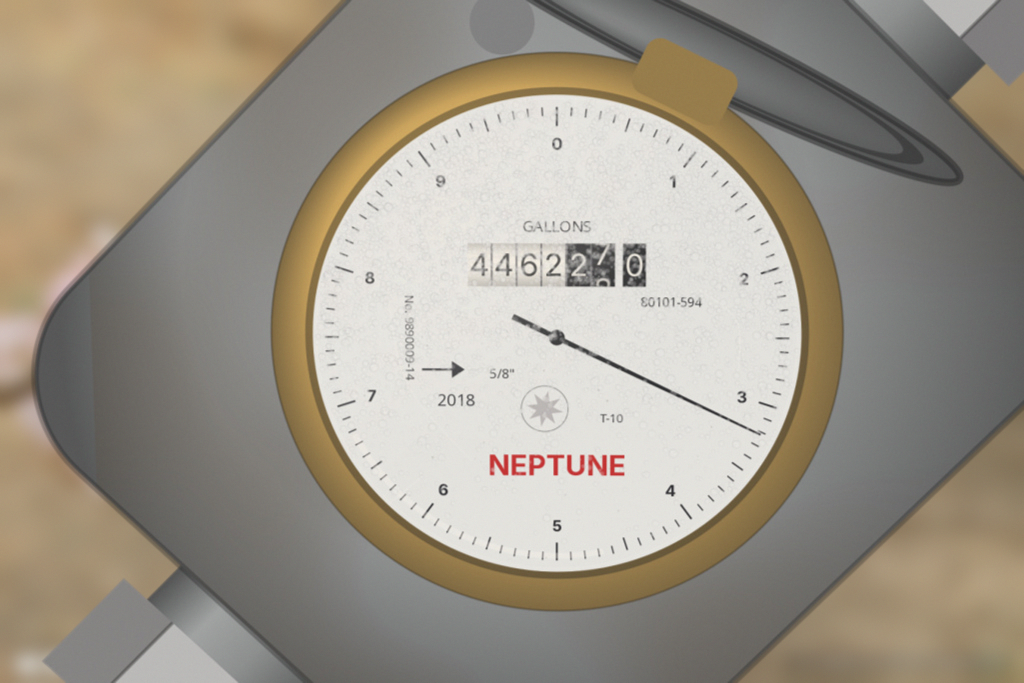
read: 4462273.2 gal
